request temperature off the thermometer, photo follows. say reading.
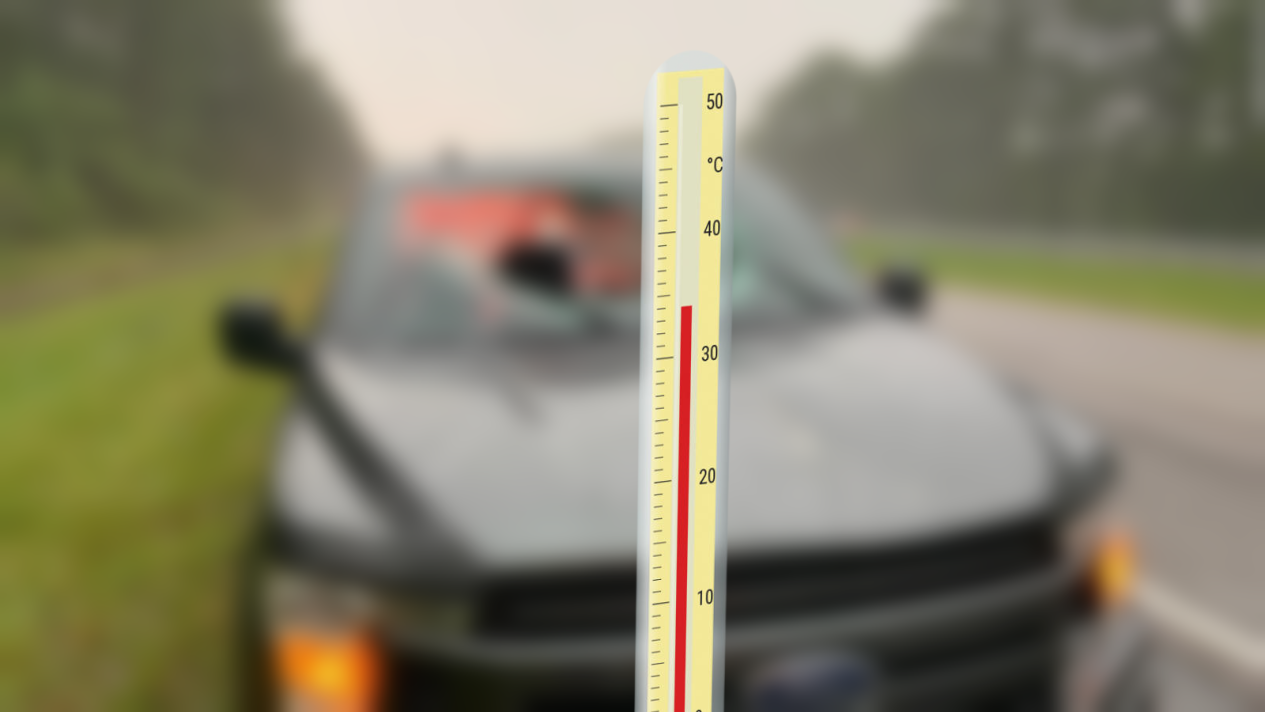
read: 34 °C
